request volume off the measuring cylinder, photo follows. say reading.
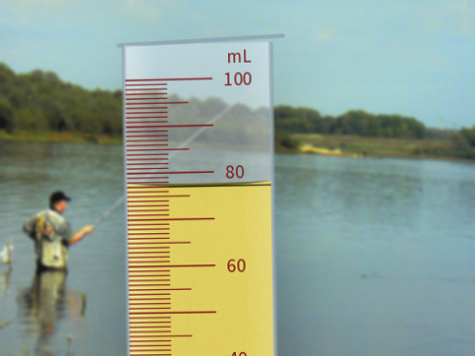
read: 77 mL
